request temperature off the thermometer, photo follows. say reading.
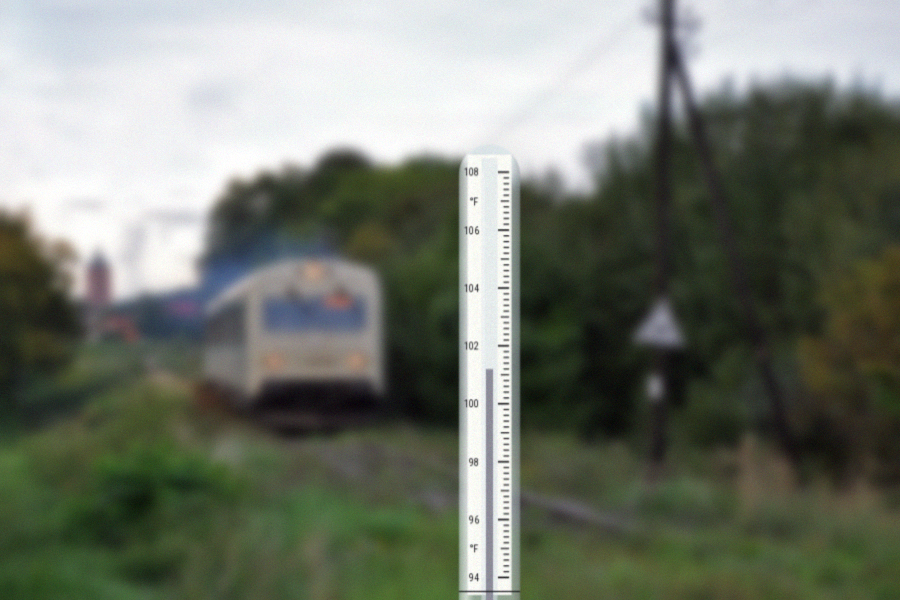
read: 101.2 °F
